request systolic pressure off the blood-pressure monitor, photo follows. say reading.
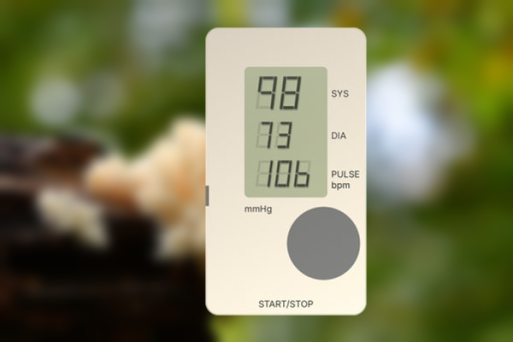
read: 98 mmHg
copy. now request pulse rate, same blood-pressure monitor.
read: 106 bpm
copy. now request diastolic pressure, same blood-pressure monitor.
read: 73 mmHg
